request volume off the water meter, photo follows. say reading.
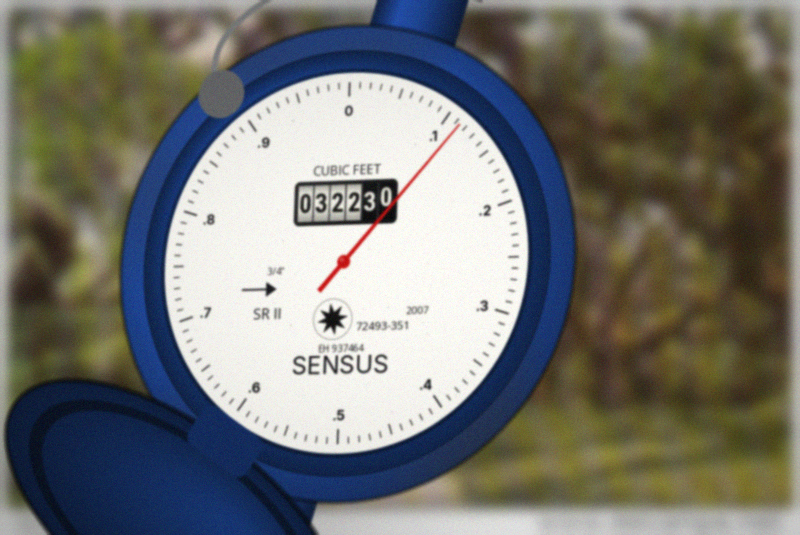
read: 32230.11 ft³
